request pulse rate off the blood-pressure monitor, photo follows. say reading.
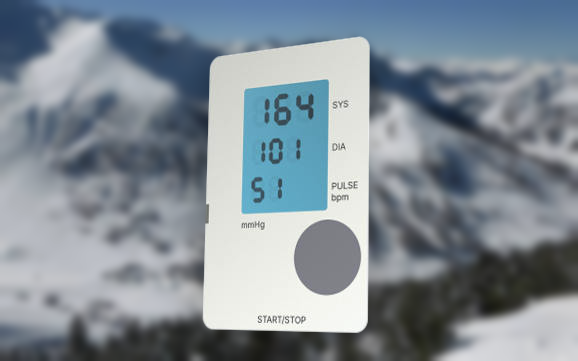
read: 51 bpm
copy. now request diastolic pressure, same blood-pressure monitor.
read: 101 mmHg
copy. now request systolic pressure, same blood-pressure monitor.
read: 164 mmHg
